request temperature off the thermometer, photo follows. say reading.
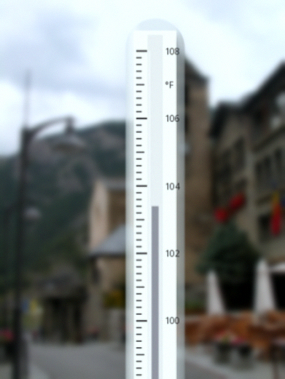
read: 103.4 °F
